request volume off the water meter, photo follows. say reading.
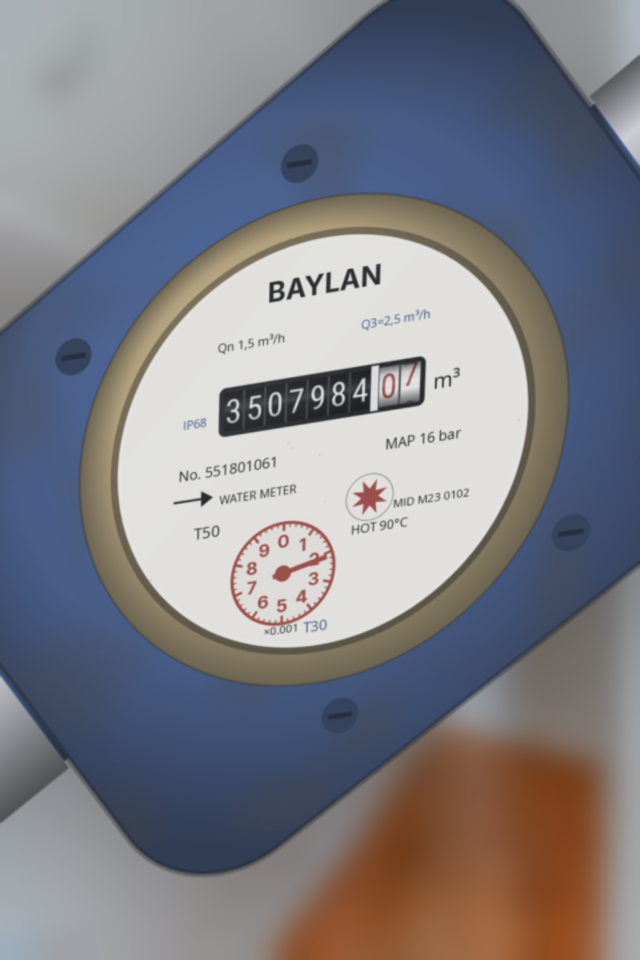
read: 3507984.072 m³
